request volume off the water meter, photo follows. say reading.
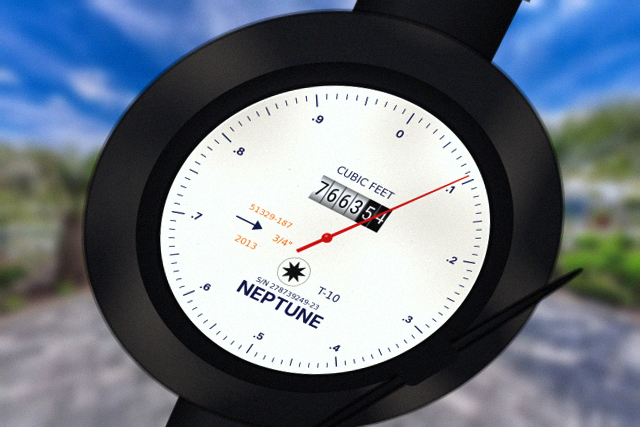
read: 766354.09 ft³
